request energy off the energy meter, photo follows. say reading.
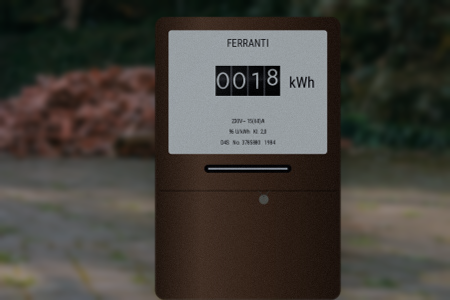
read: 18 kWh
